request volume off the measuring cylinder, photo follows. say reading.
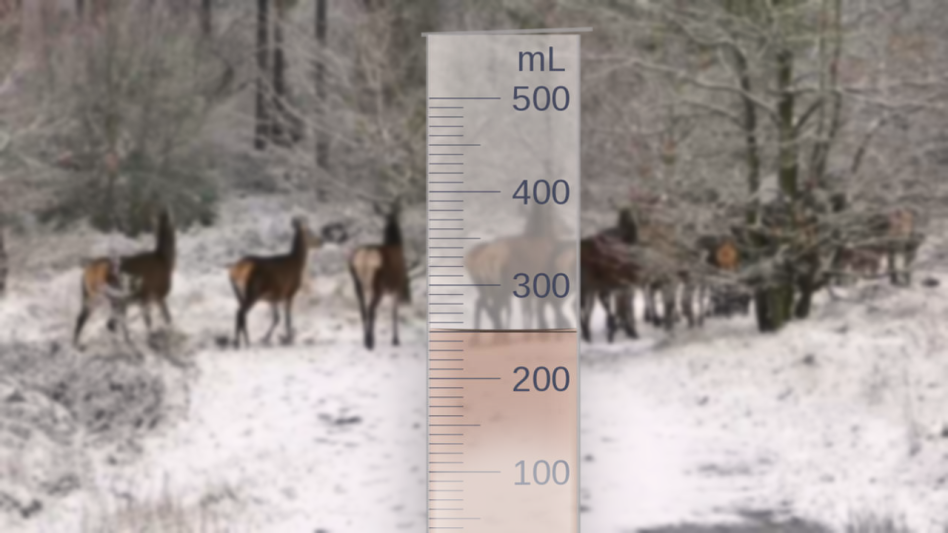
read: 250 mL
